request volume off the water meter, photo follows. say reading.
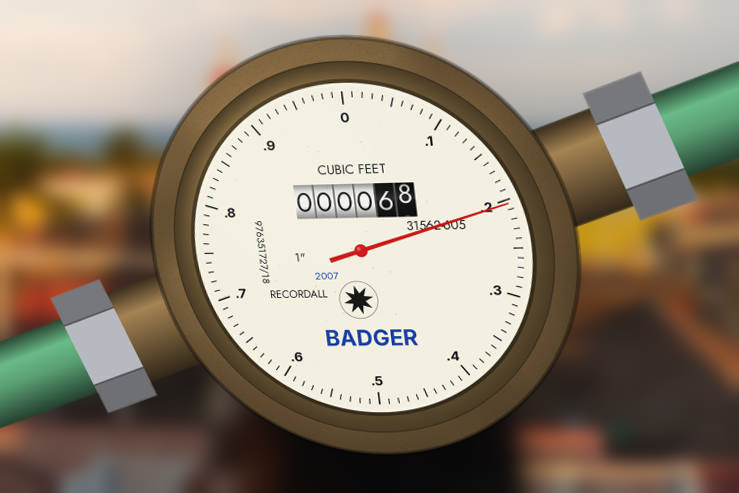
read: 68.20 ft³
